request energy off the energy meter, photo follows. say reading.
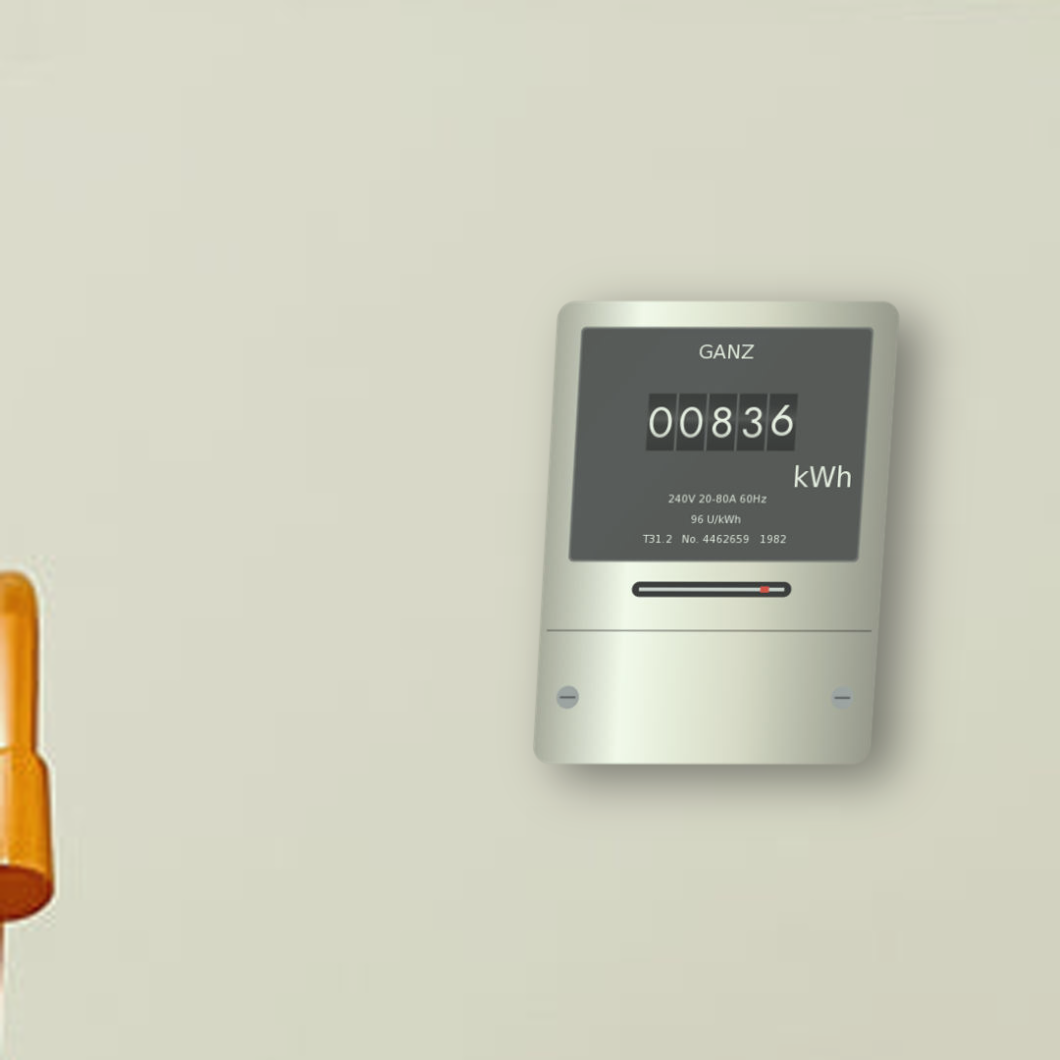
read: 836 kWh
